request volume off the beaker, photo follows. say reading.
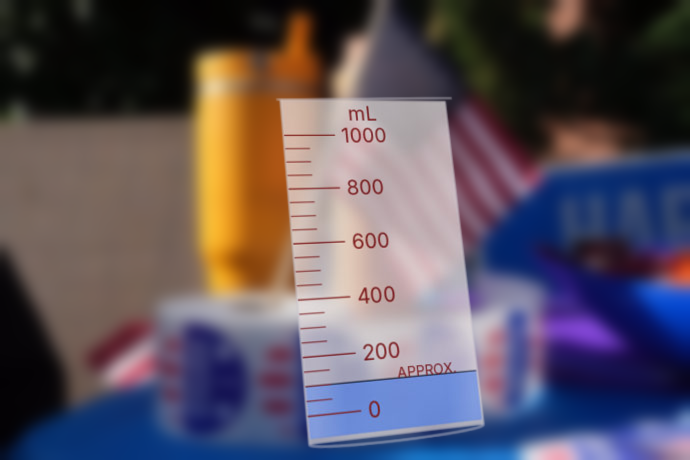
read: 100 mL
